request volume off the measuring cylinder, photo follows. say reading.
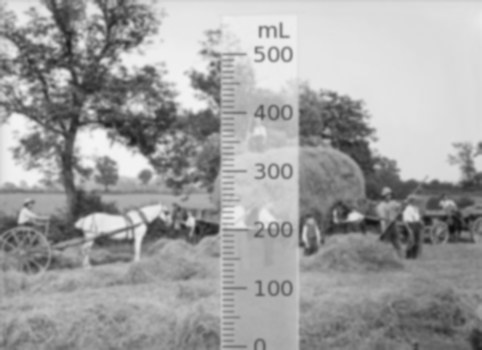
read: 200 mL
